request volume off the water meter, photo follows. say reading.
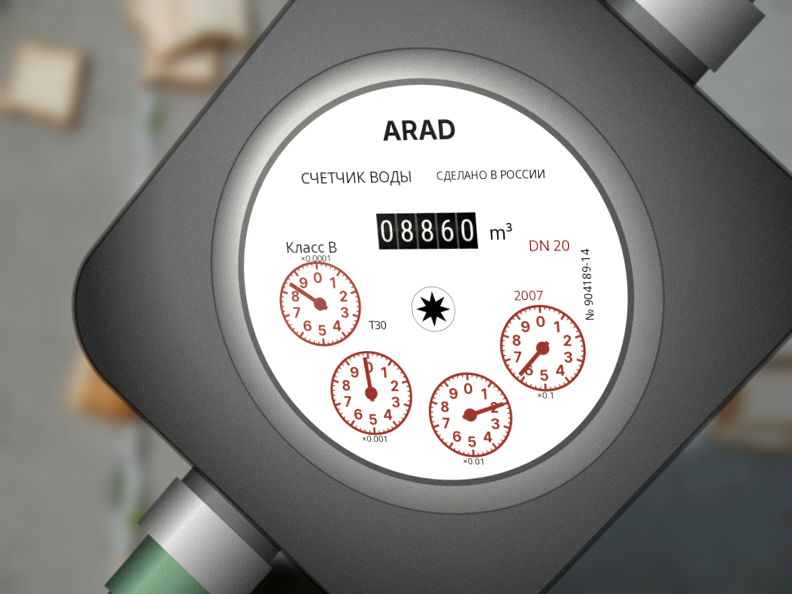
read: 8860.6198 m³
